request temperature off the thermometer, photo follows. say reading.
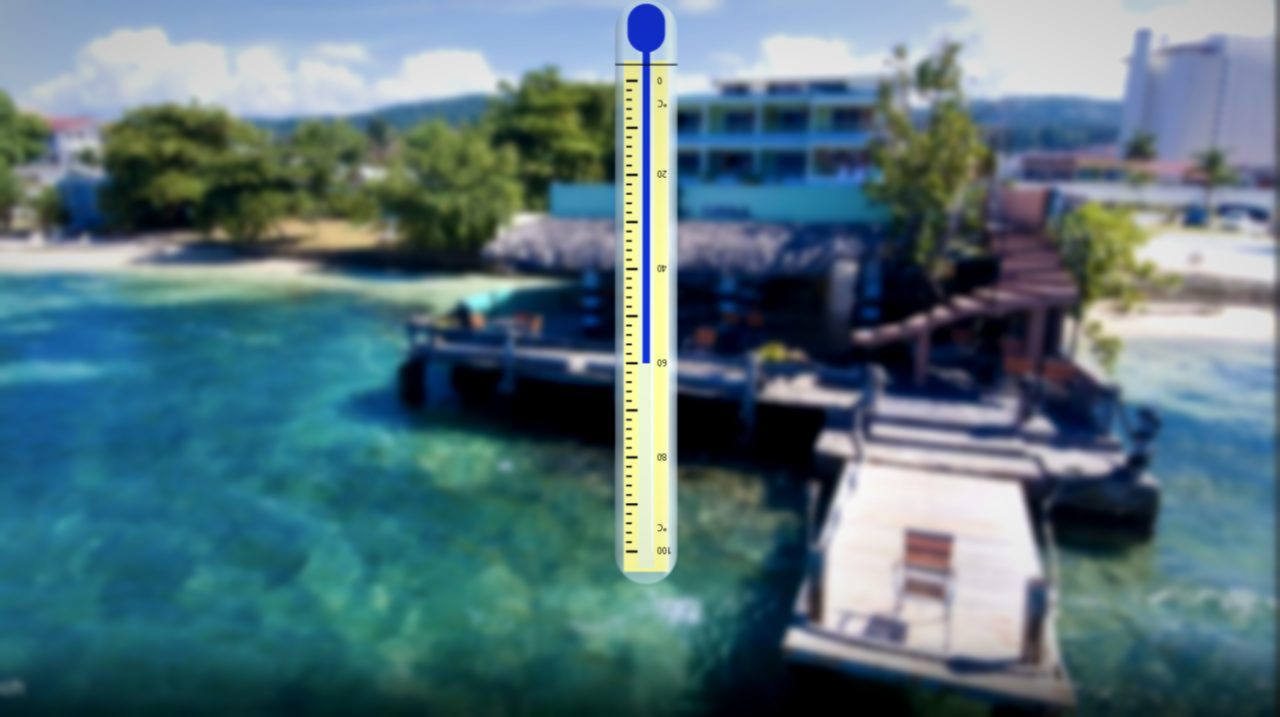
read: 60 °C
